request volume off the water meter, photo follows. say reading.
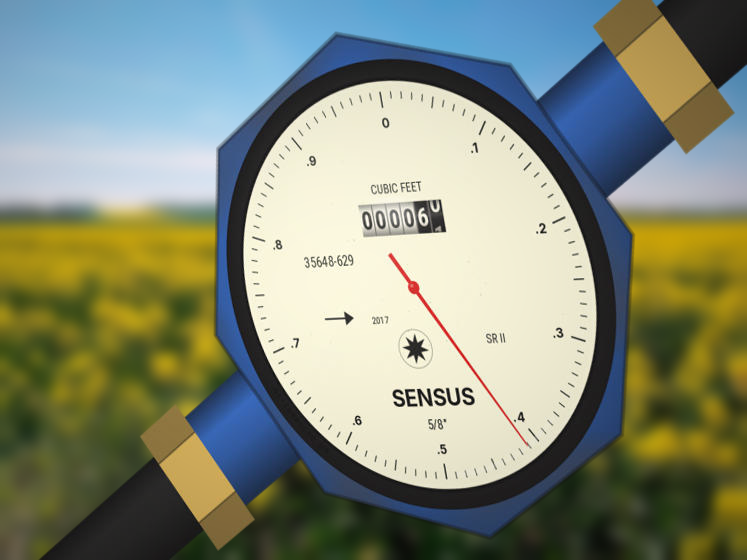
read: 60.41 ft³
